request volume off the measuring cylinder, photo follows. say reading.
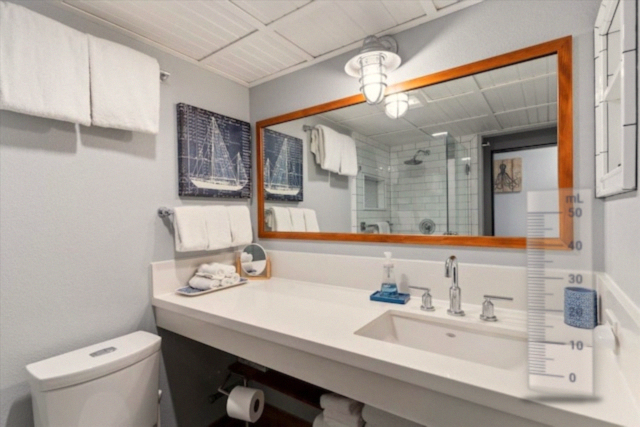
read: 10 mL
